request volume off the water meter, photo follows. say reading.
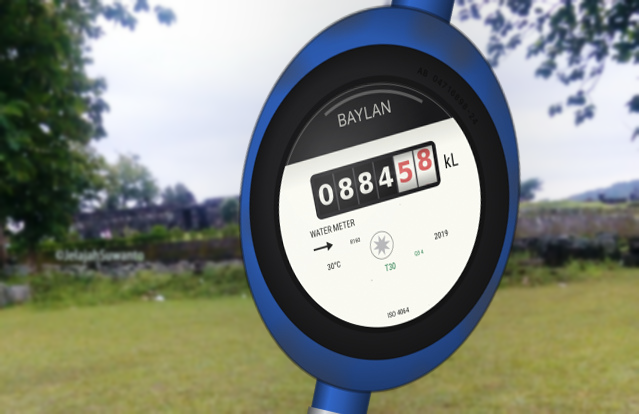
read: 884.58 kL
